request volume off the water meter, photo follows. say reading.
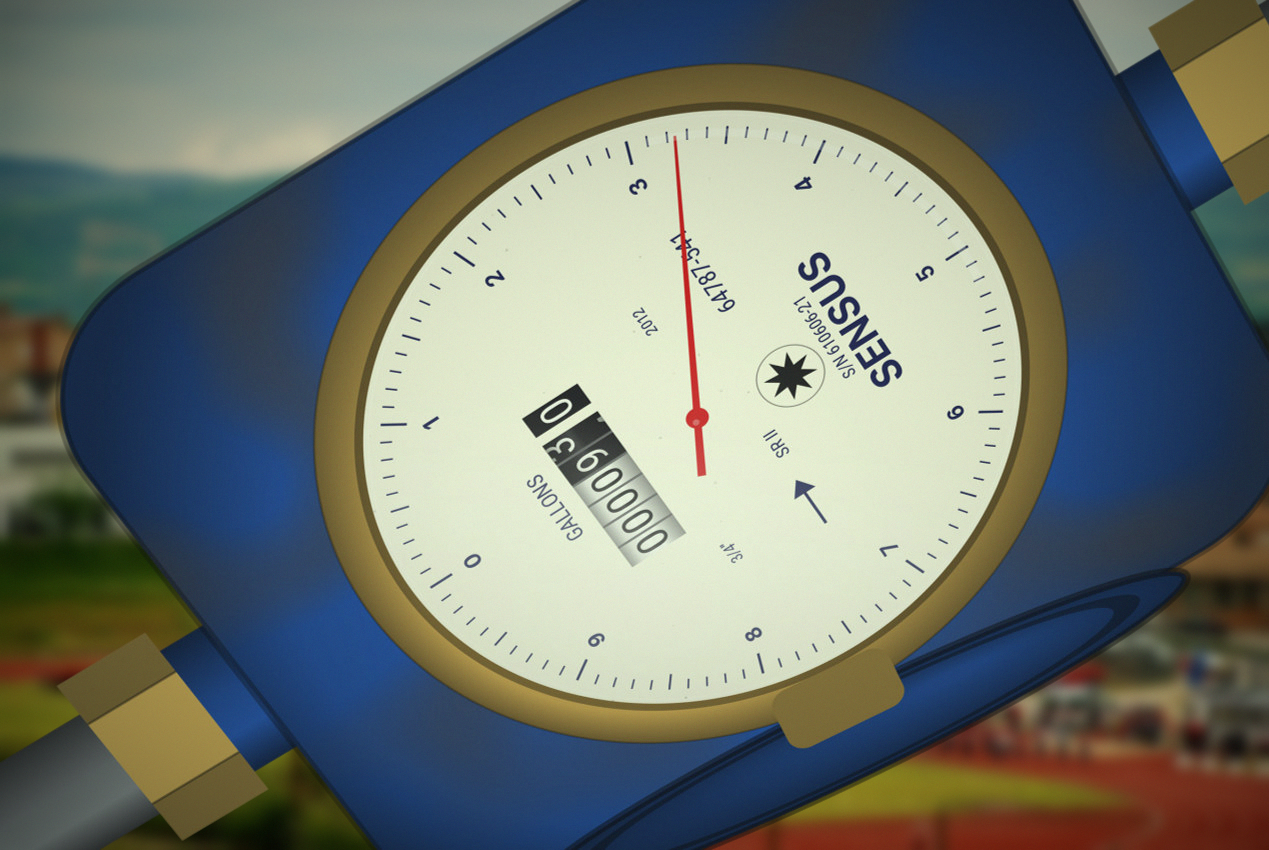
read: 933.2 gal
